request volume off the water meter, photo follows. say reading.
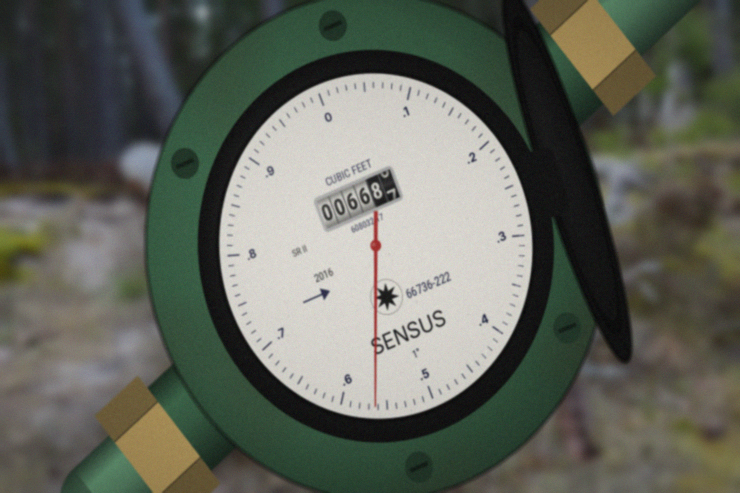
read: 6686.56 ft³
